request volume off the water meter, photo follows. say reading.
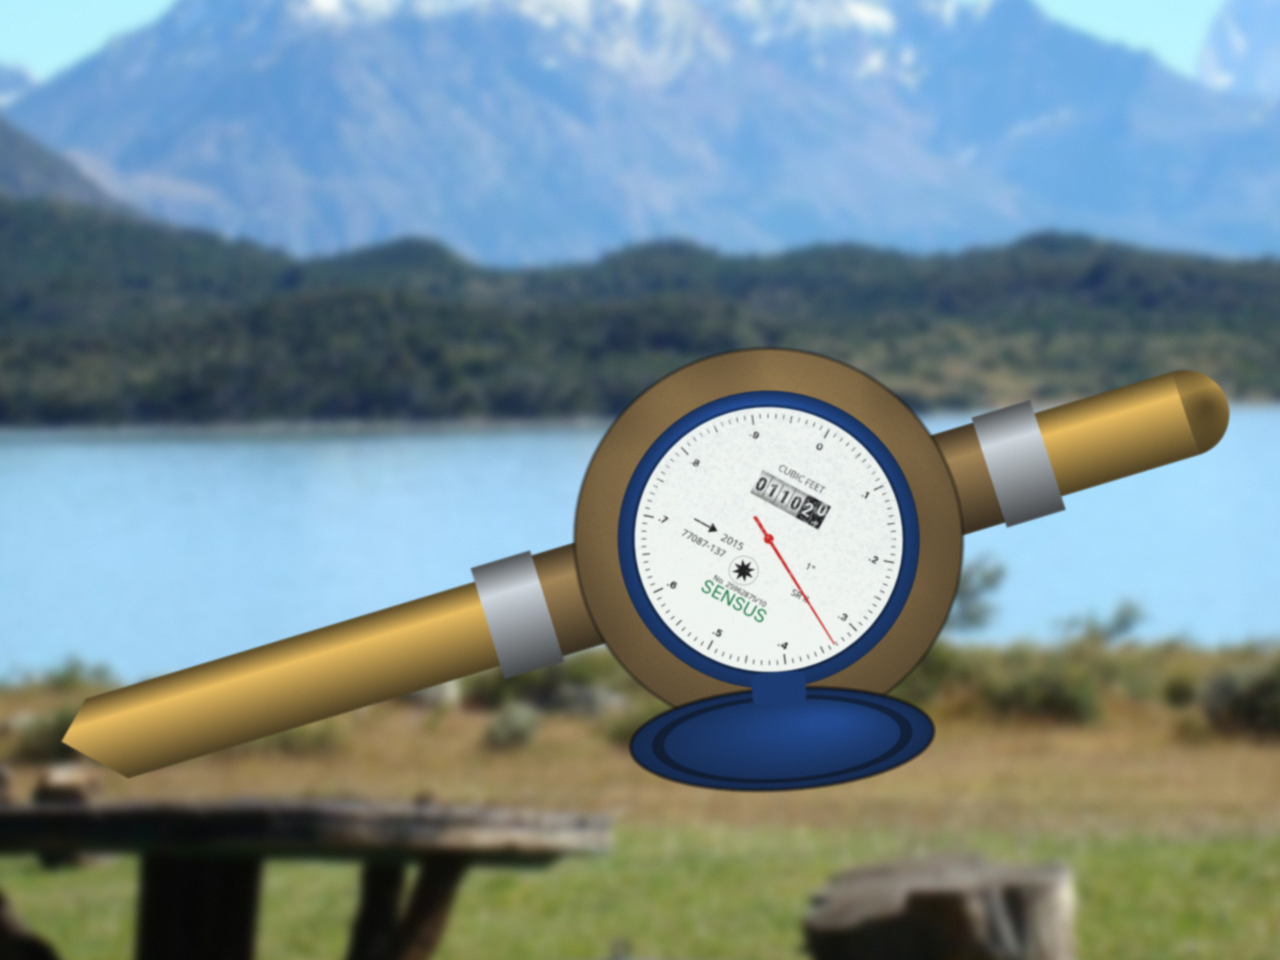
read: 11020.33 ft³
